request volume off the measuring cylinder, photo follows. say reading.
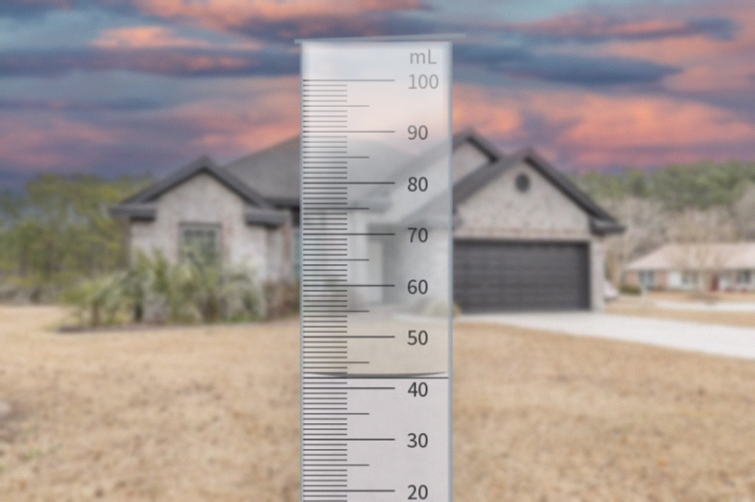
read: 42 mL
